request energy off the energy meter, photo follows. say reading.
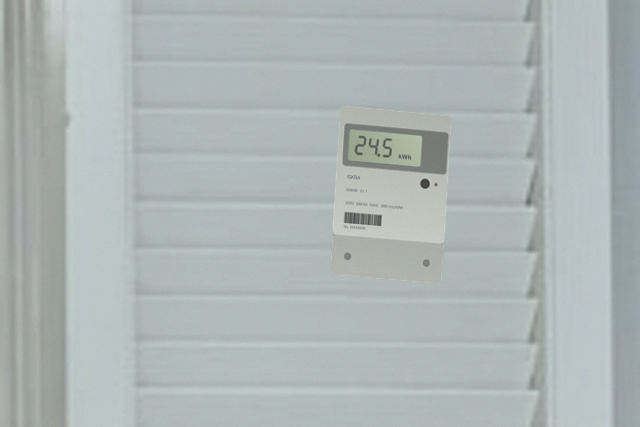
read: 24.5 kWh
